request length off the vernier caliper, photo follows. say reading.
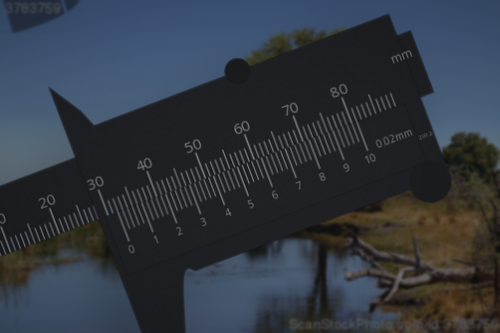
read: 32.0 mm
